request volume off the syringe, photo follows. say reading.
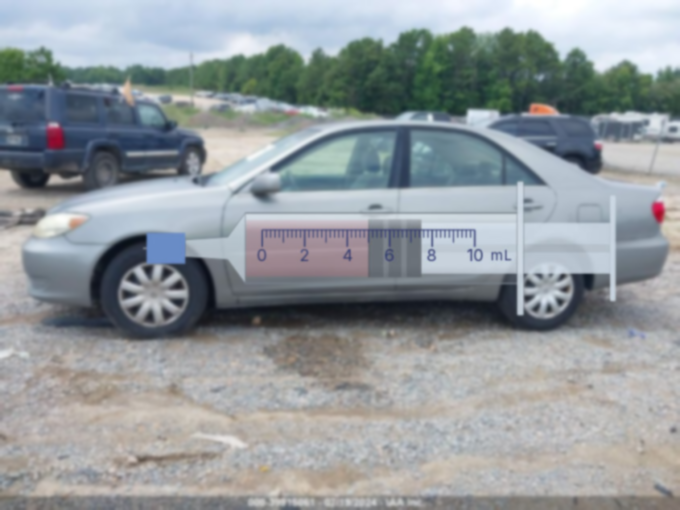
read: 5 mL
